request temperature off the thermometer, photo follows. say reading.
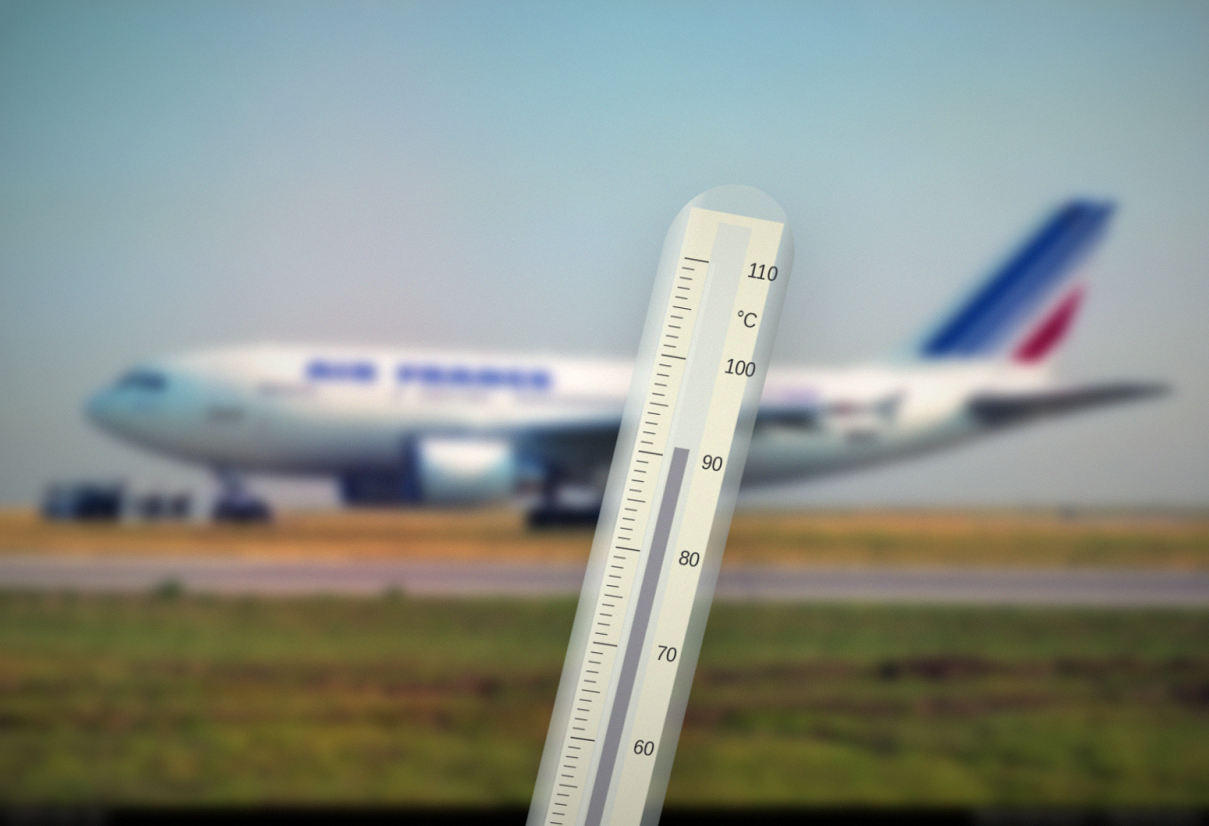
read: 91 °C
